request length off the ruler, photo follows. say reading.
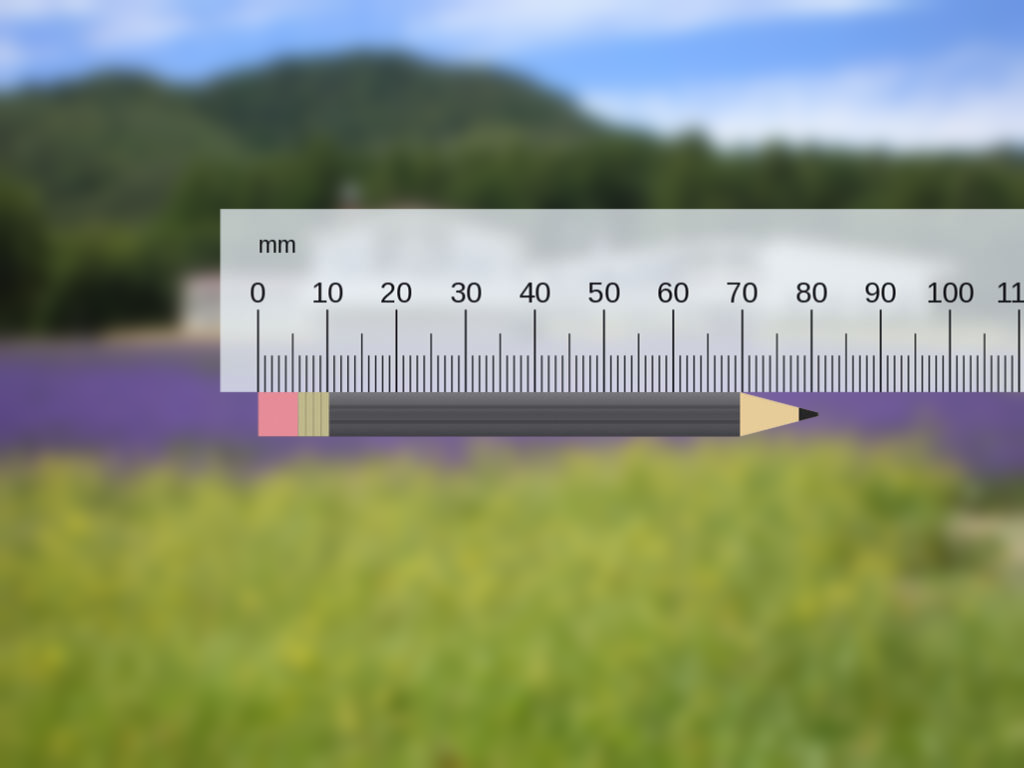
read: 81 mm
